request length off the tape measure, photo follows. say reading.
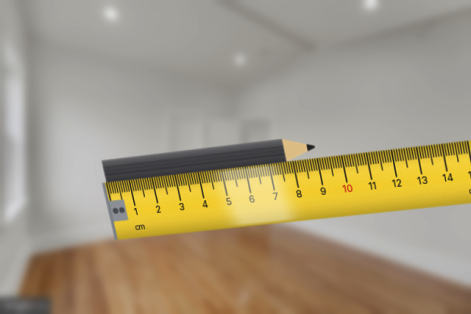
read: 9 cm
